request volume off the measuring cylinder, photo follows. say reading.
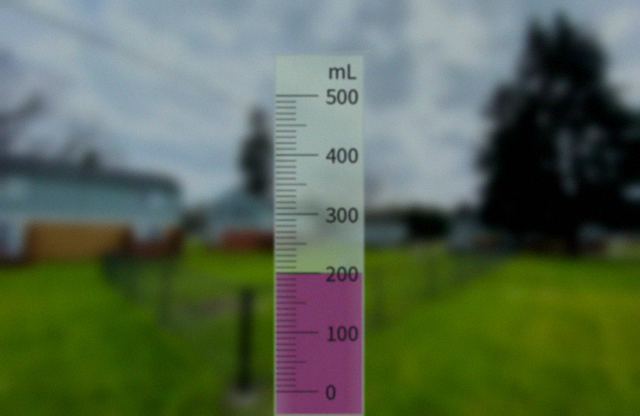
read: 200 mL
